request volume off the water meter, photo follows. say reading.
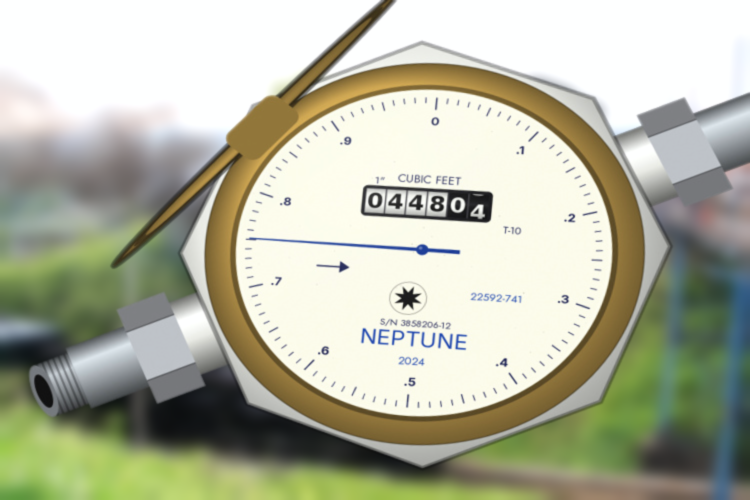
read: 44803.75 ft³
